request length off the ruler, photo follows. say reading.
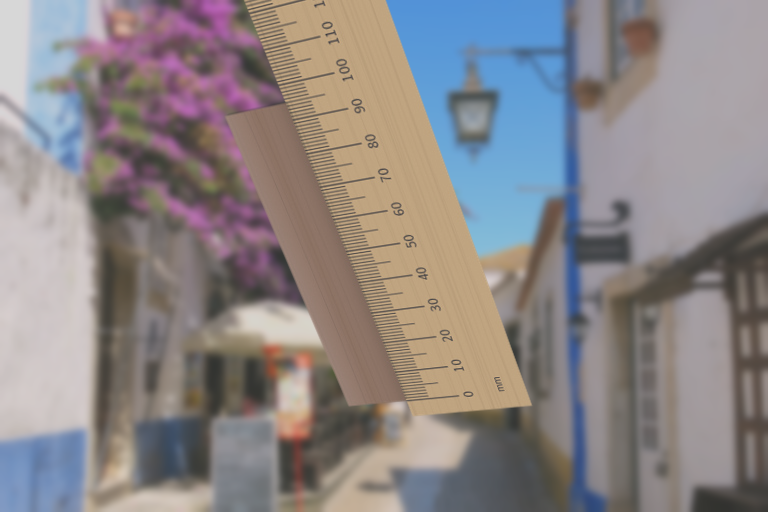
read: 95 mm
